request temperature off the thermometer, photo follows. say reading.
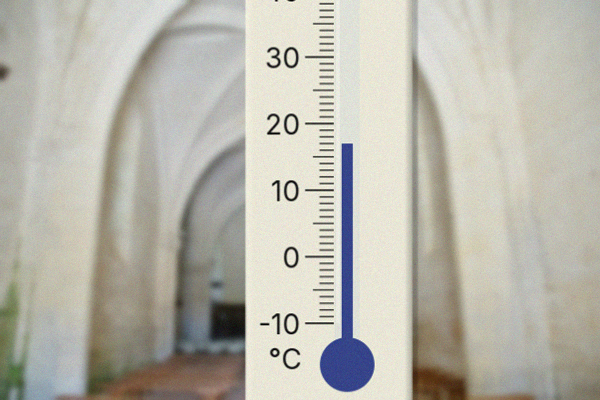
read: 17 °C
